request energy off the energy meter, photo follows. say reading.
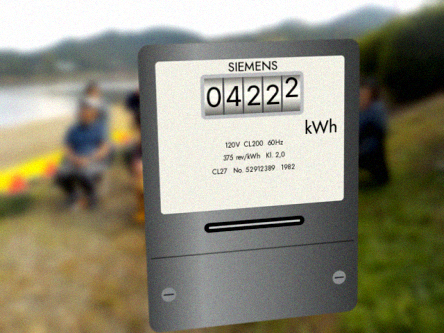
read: 4222 kWh
